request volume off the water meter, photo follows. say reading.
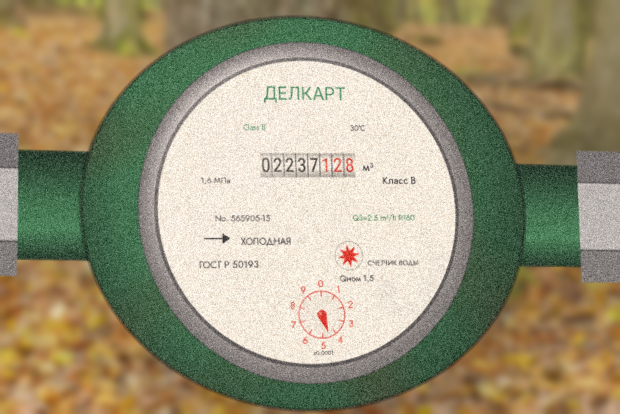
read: 2237.1284 m³
